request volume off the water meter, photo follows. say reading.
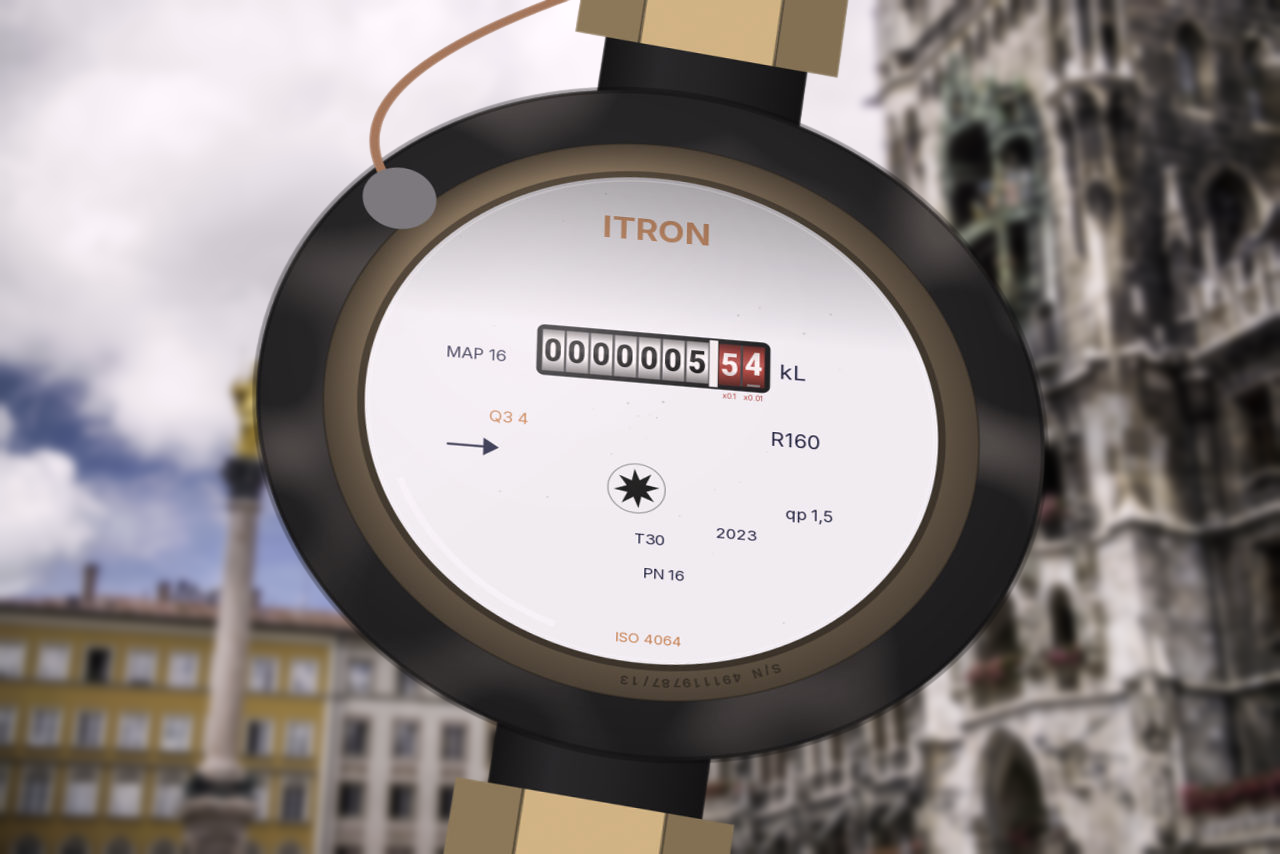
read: 5.54 kL
